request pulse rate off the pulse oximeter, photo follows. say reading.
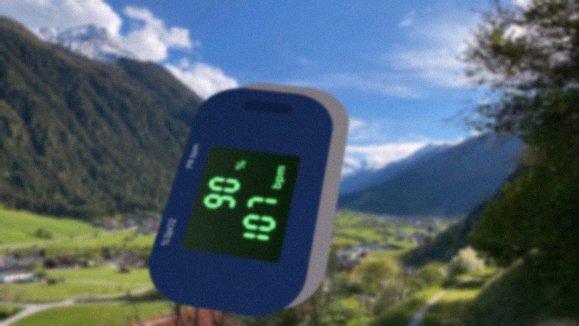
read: 107 bpm
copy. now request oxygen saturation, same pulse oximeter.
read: 90 %
